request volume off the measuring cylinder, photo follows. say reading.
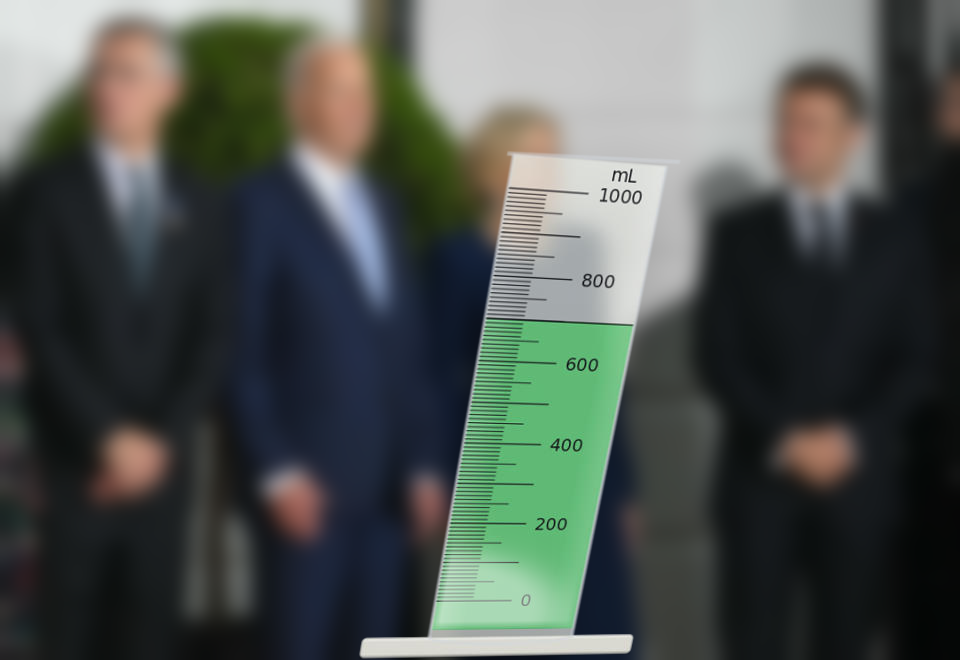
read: 700 mL
